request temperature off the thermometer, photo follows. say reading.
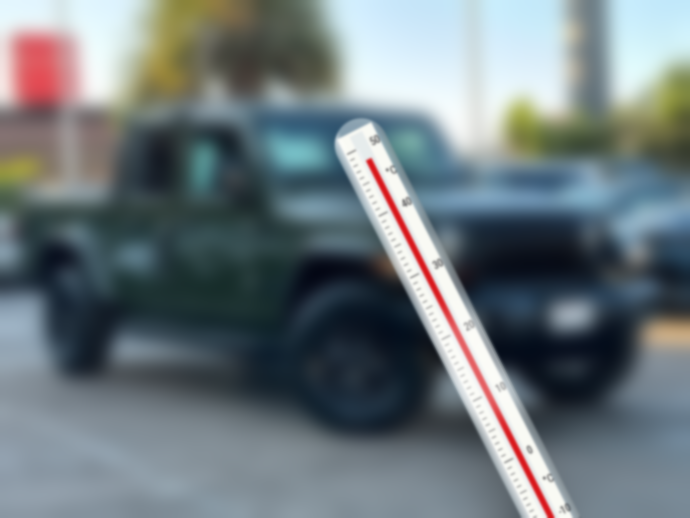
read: 48 °C
